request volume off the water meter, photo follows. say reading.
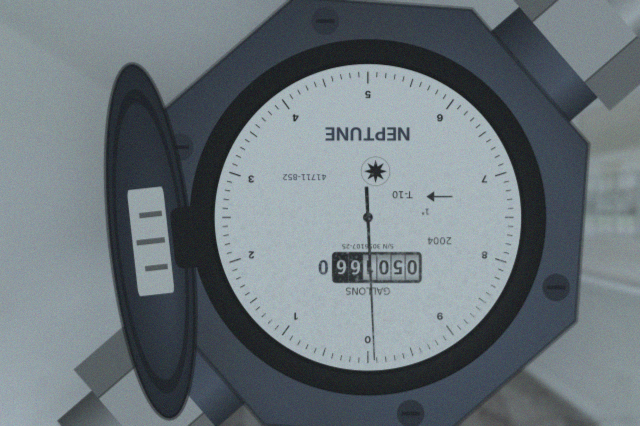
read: 501659.9 gal
